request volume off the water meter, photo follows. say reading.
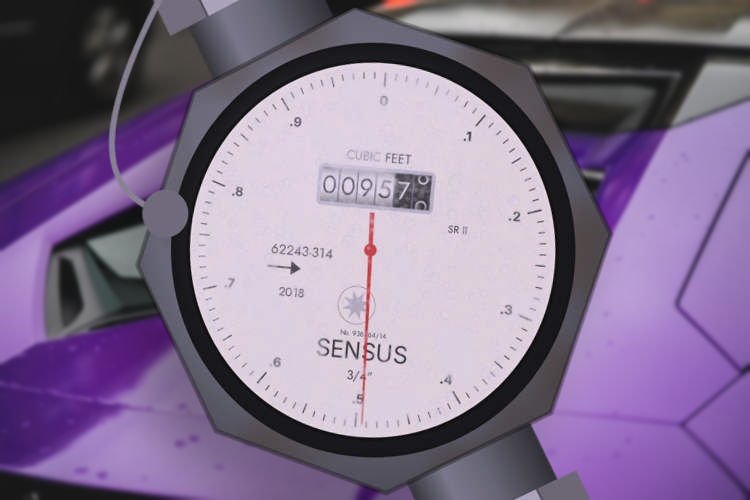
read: 9578.49 ft³
